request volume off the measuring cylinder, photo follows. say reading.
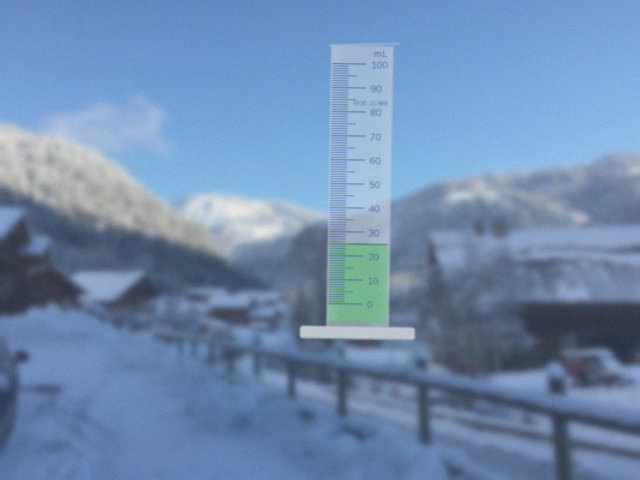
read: 25 mL
